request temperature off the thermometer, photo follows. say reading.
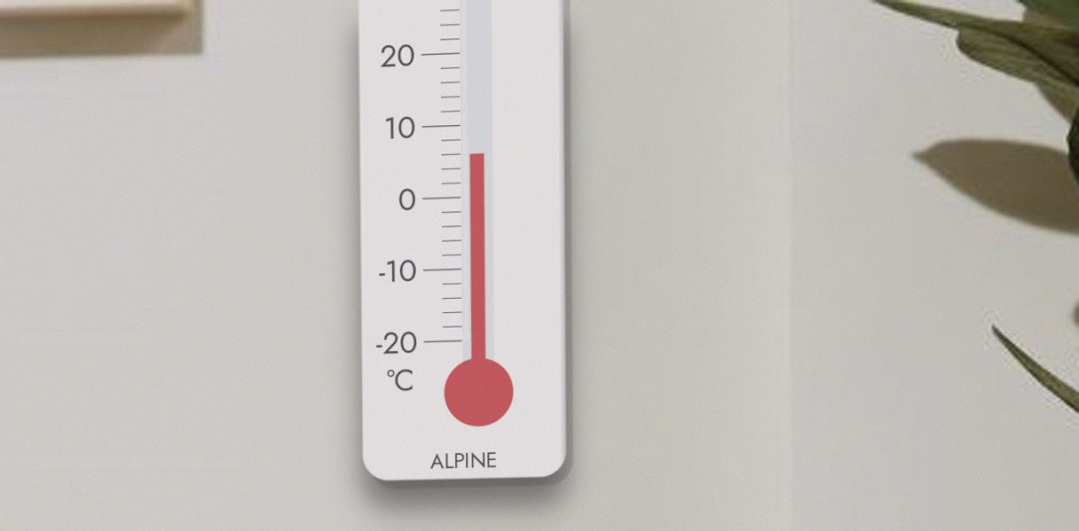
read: 6 °C
